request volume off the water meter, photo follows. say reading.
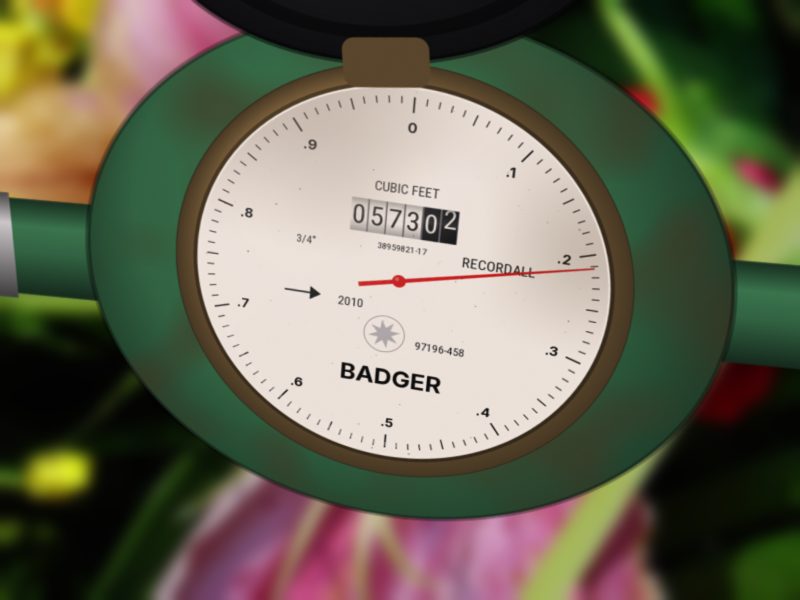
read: 57302.21 ft³
